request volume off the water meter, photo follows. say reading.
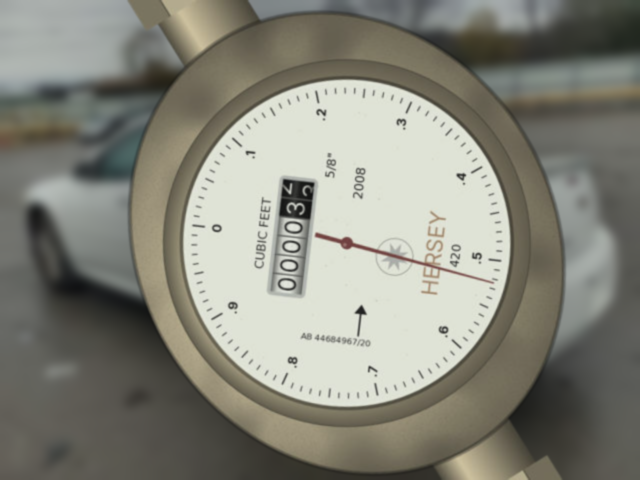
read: 32.52 ft³
